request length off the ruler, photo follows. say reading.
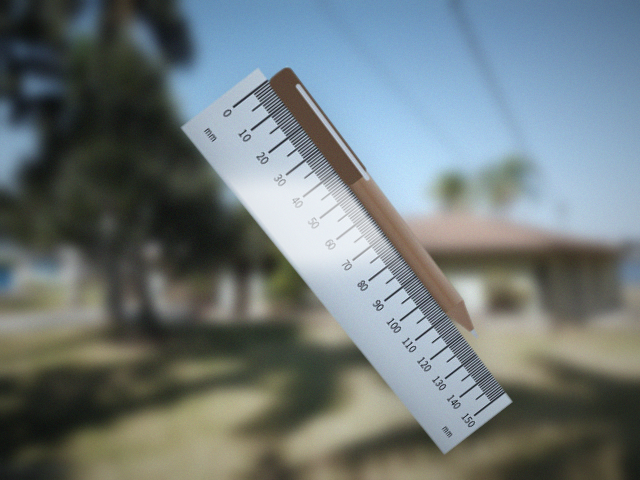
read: 125 mm
